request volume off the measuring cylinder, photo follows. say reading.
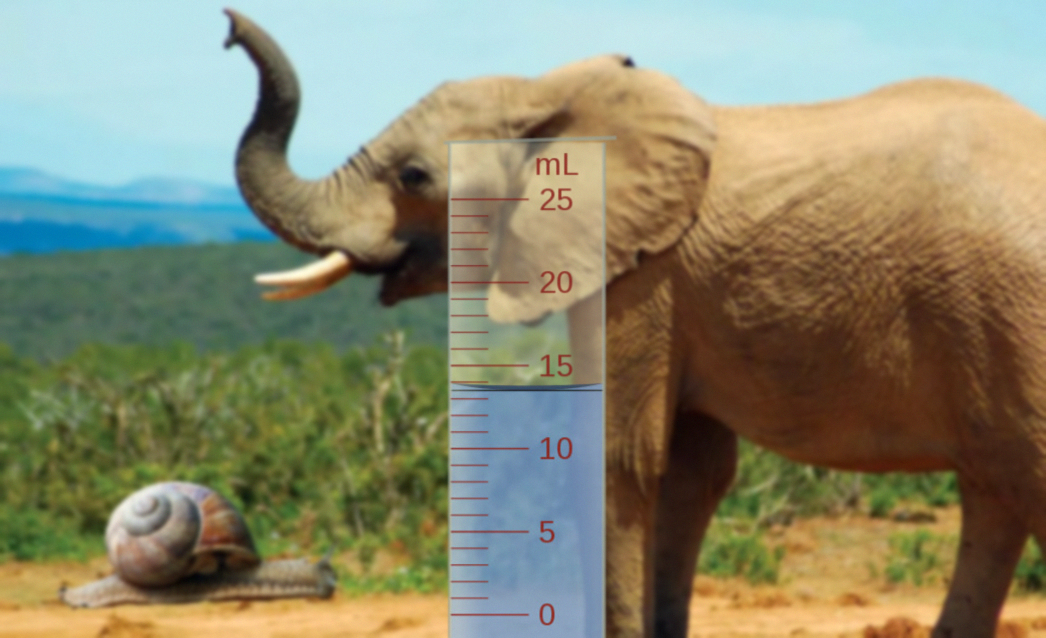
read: 13.5 mL
